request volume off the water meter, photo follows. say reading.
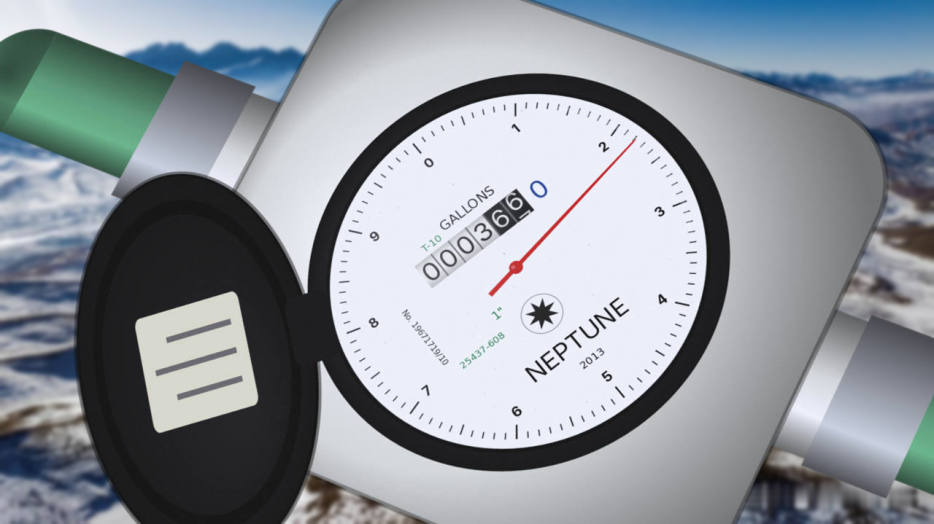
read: 3662.2 gal
